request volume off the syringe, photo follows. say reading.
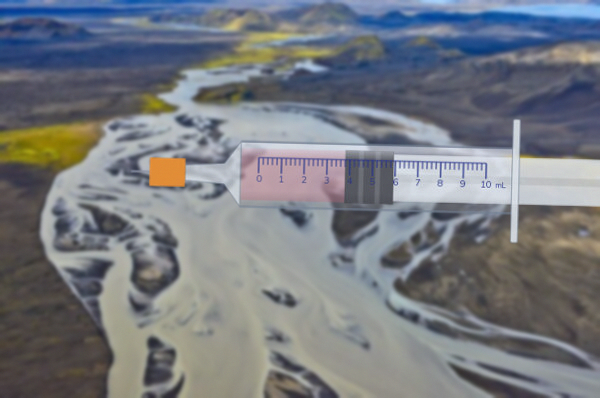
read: 3.8 mL
